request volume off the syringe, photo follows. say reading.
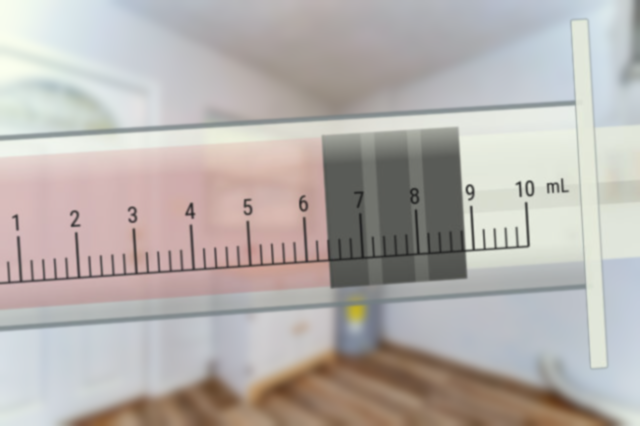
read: 6.4 mL
